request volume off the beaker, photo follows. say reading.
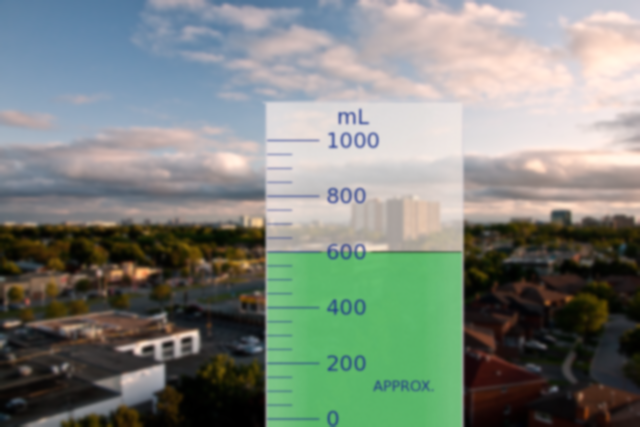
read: 600 mL
